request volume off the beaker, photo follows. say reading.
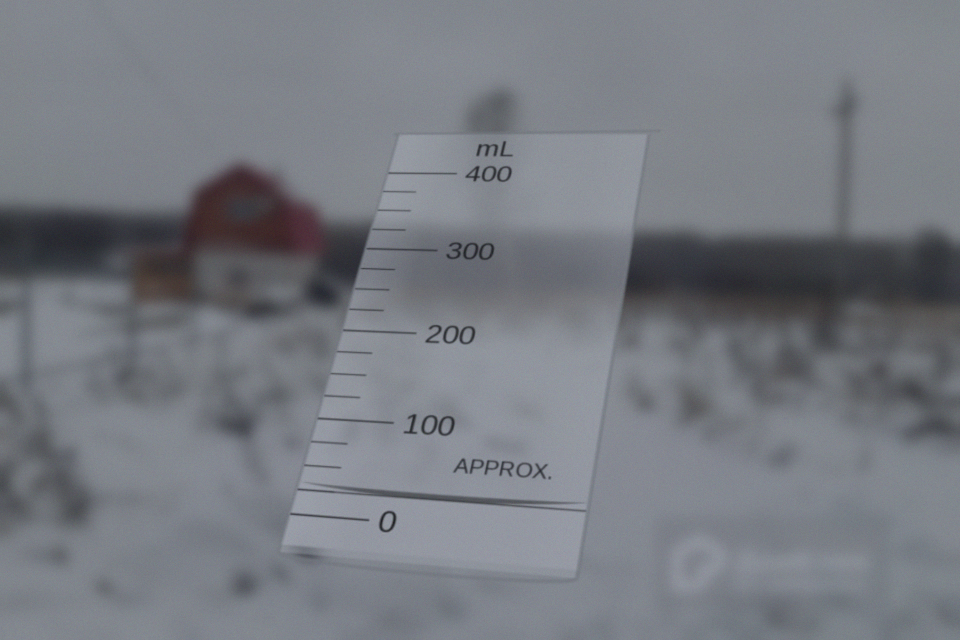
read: 25 mL
